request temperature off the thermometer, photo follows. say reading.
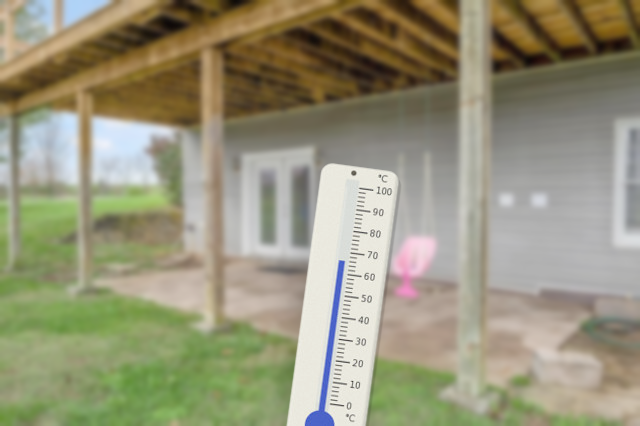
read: 66 °C
